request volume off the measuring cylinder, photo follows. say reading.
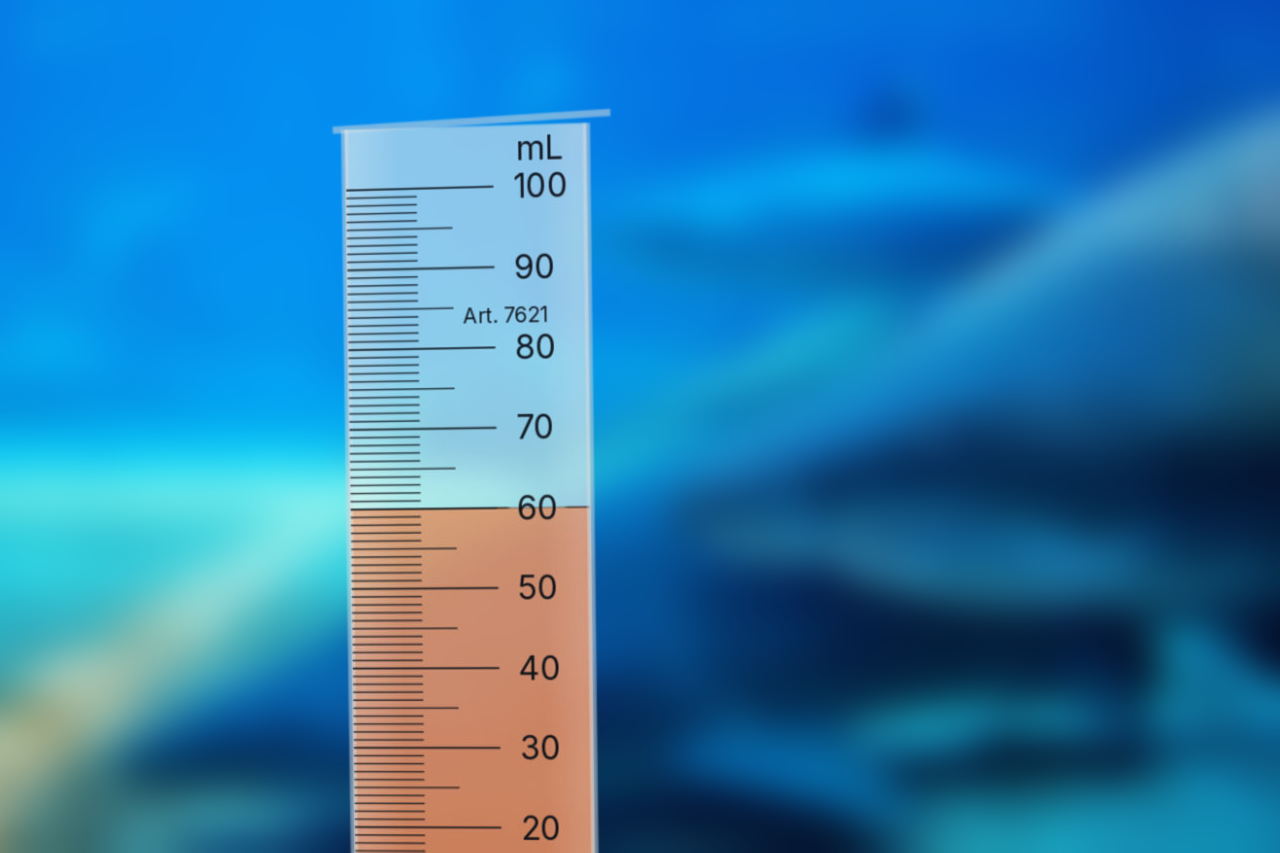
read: 60 mL
